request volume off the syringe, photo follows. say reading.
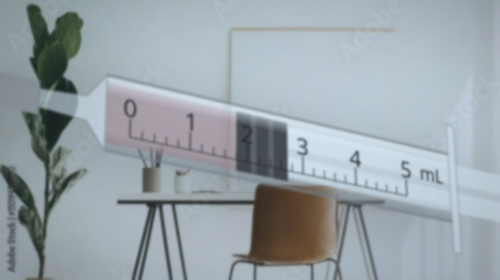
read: 1.8 mL
